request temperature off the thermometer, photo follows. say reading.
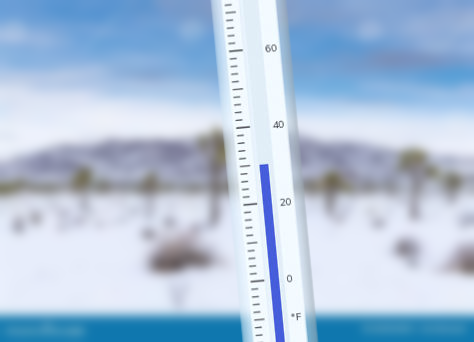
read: 30 °F
